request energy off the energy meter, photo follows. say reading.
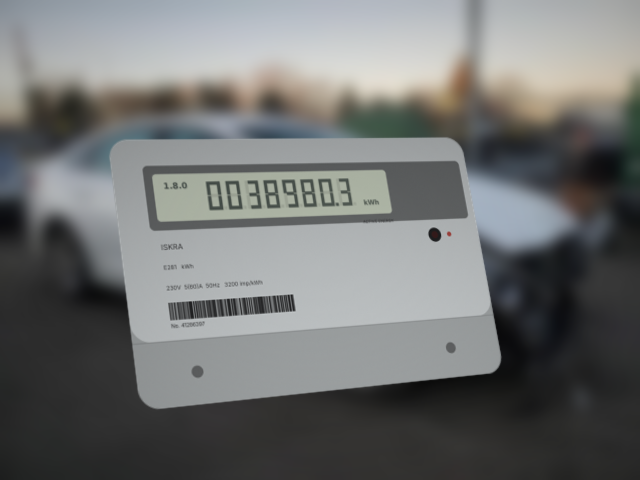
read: 38980.3 kWh
